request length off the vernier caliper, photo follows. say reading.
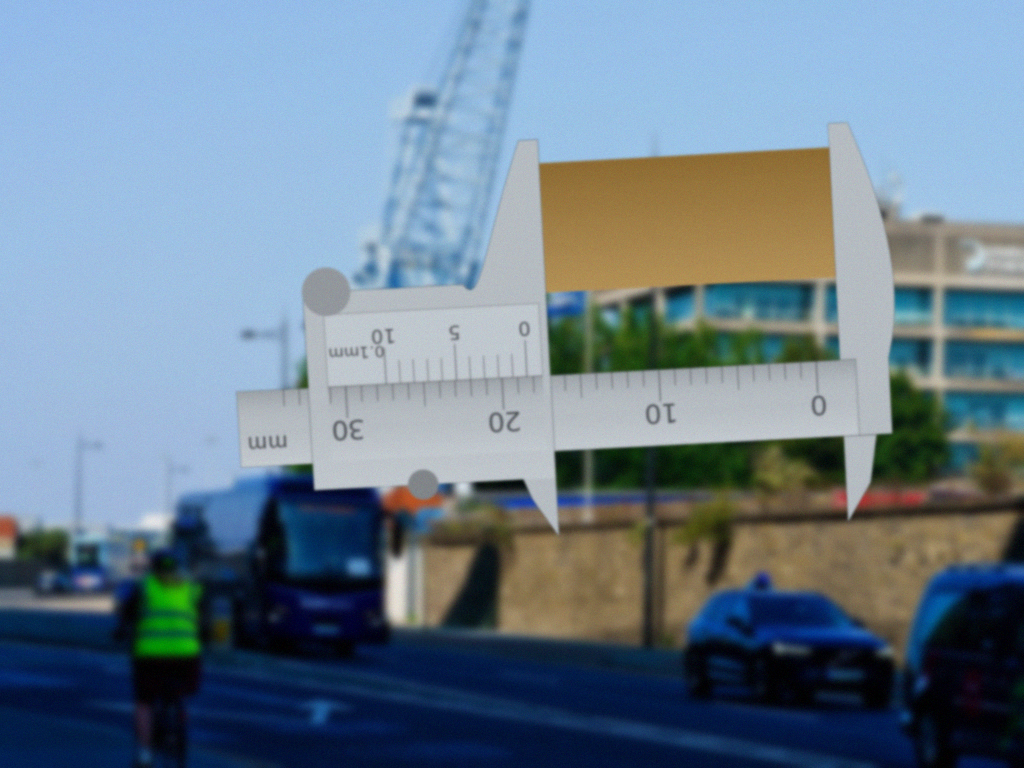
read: 18.4 mm
